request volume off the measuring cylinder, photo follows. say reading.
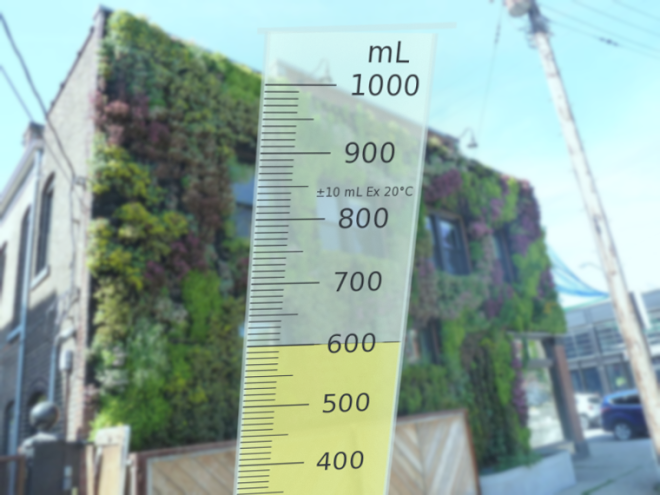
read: 600 mL
